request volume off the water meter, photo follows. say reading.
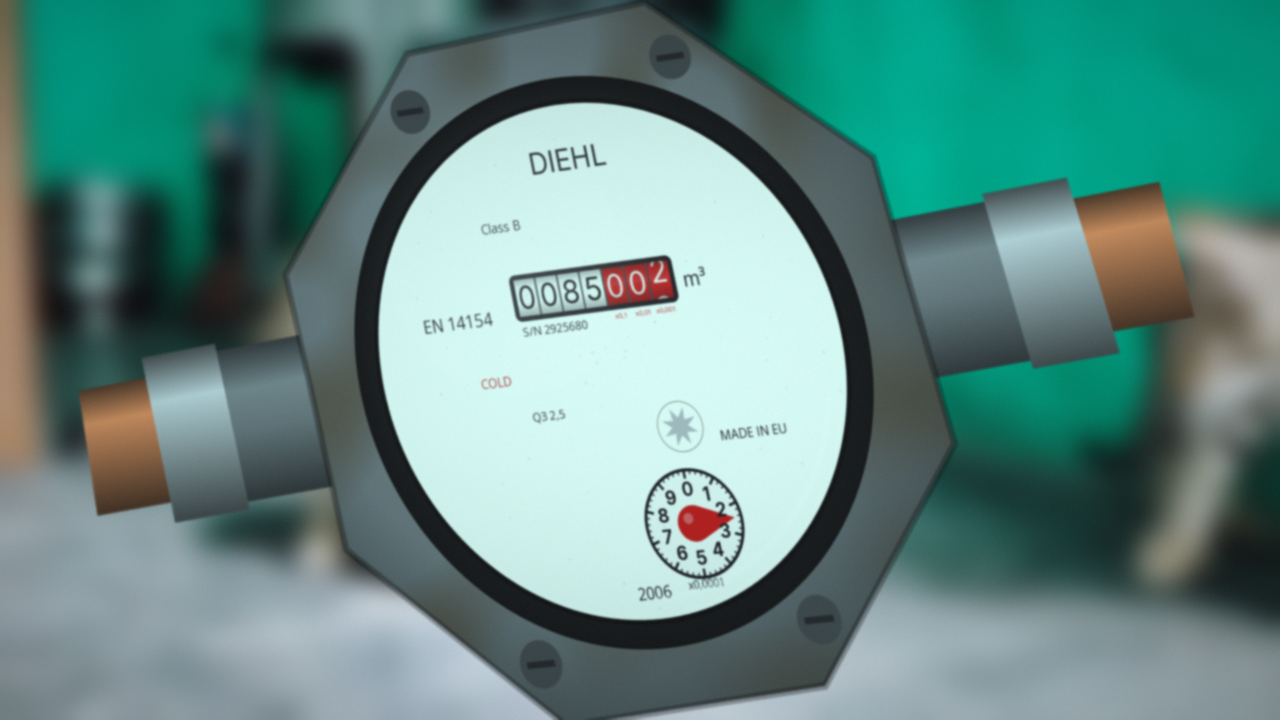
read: 85.0022 m³
